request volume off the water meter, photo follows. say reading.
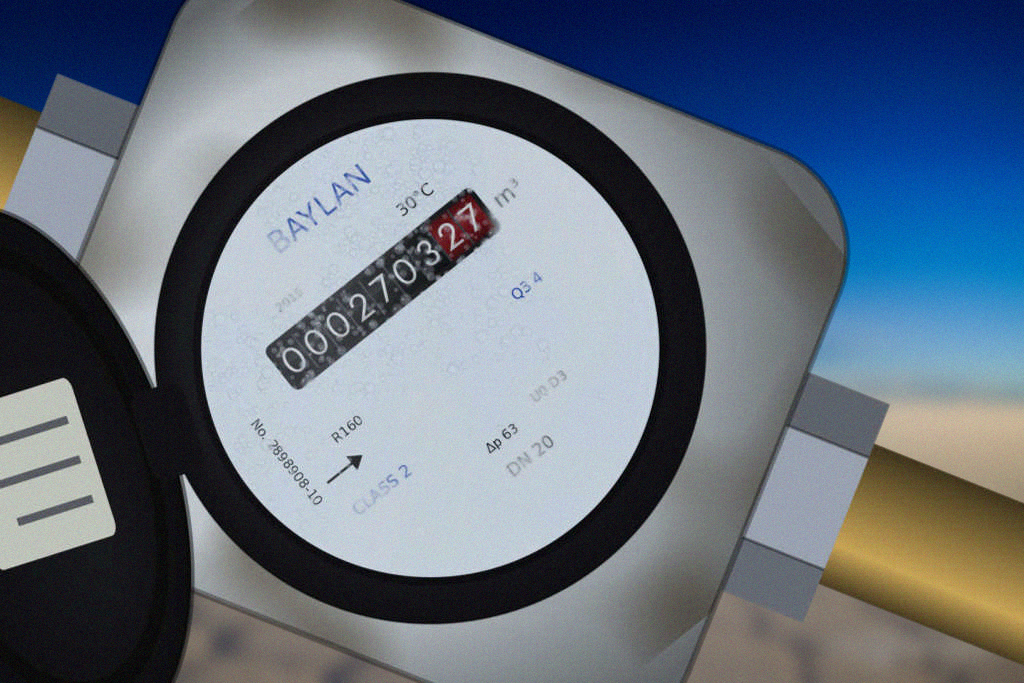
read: 2703.27 m³
